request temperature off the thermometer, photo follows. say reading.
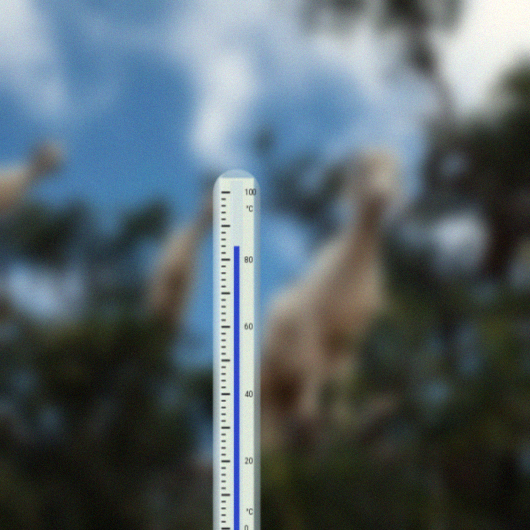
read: 84 °C
